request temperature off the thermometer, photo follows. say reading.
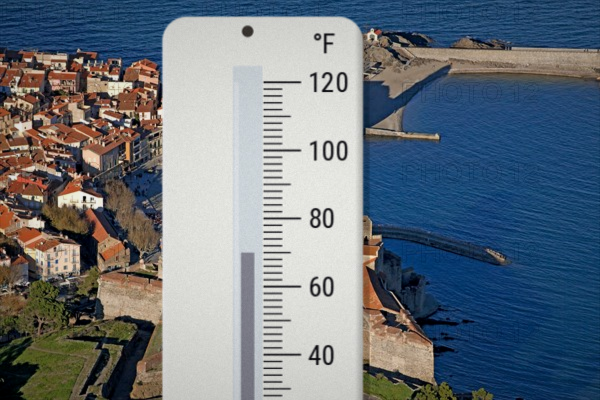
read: 70 °F
